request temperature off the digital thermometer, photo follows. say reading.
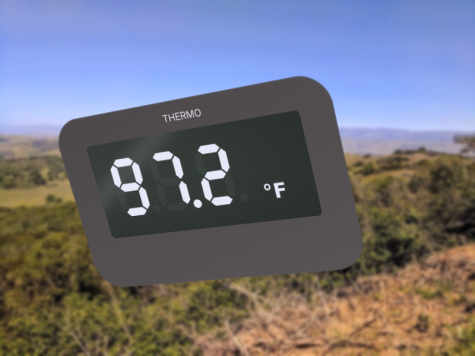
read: 97.2 °F
